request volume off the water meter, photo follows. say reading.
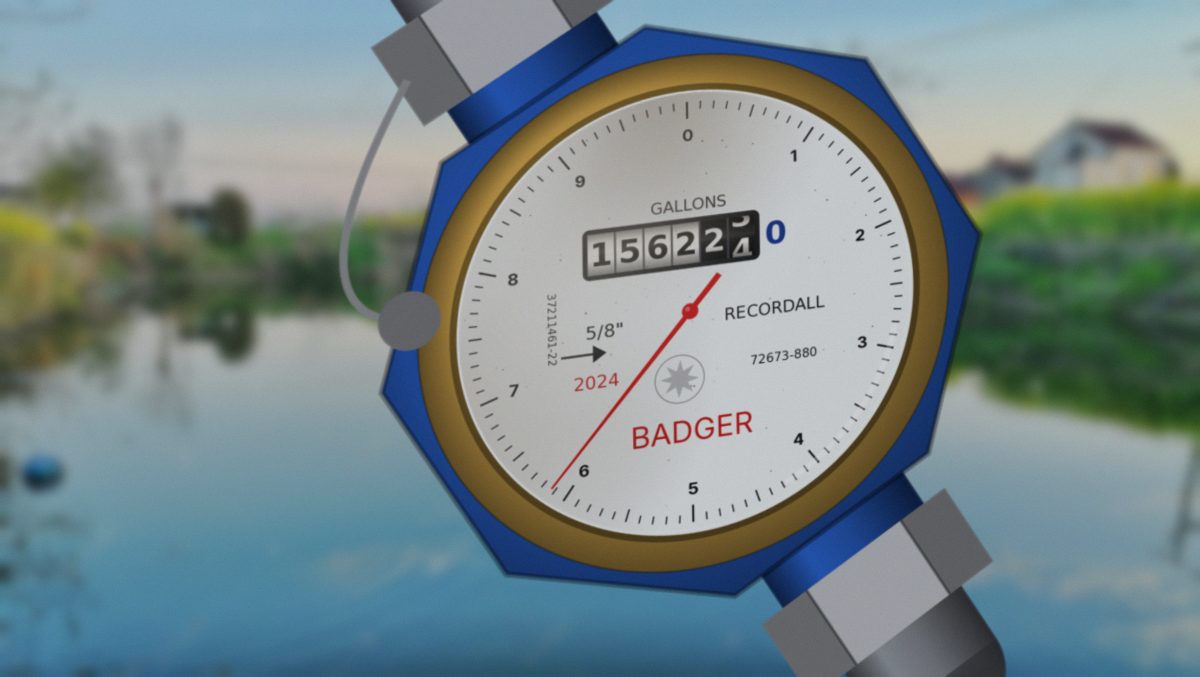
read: 1562236.1 gal
